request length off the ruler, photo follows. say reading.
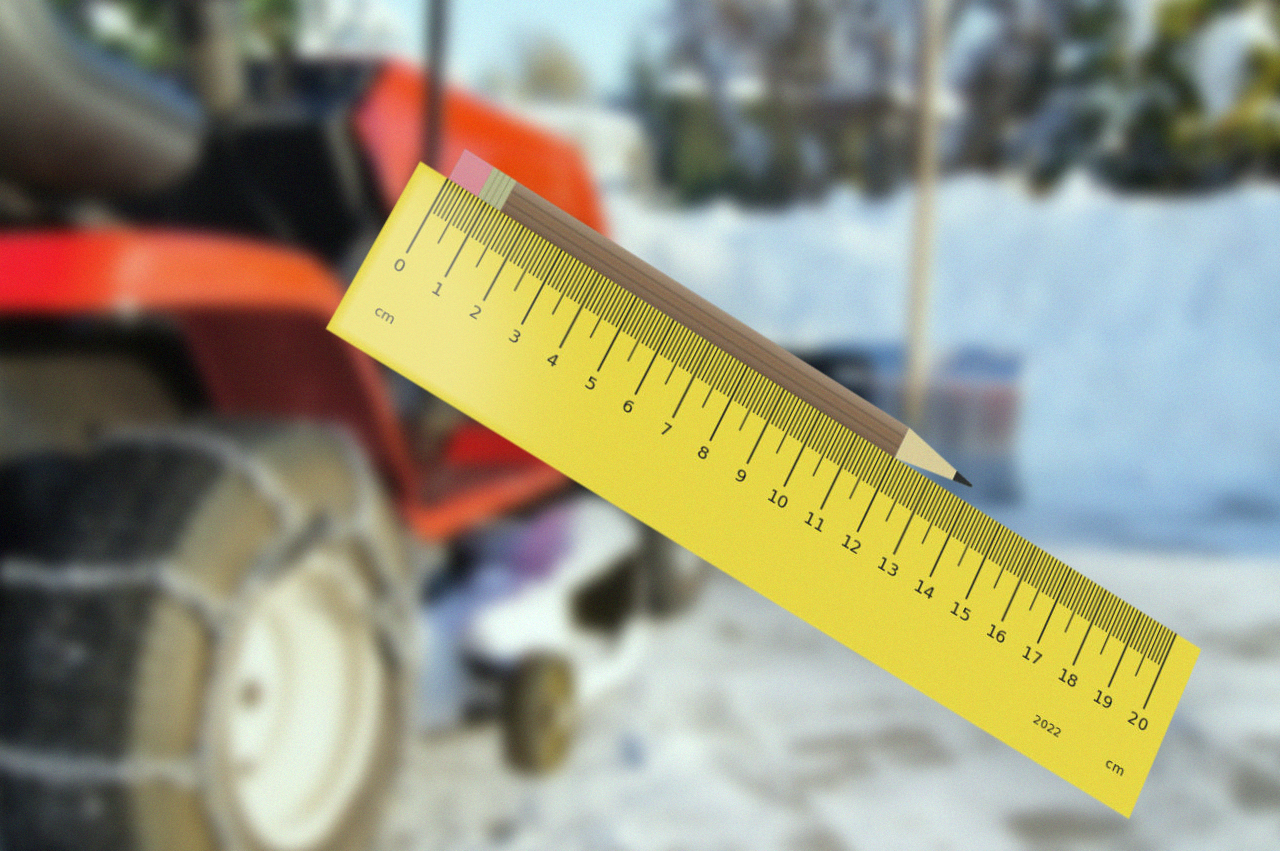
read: 14 cm
